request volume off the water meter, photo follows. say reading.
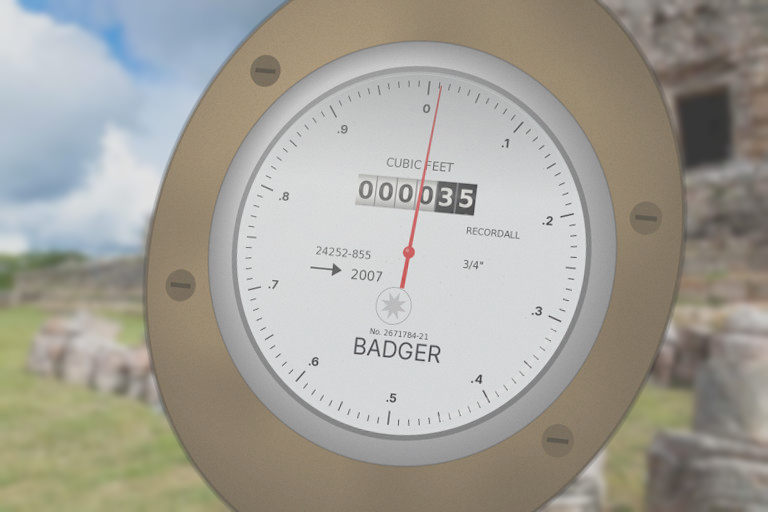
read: 35.01 ft³
